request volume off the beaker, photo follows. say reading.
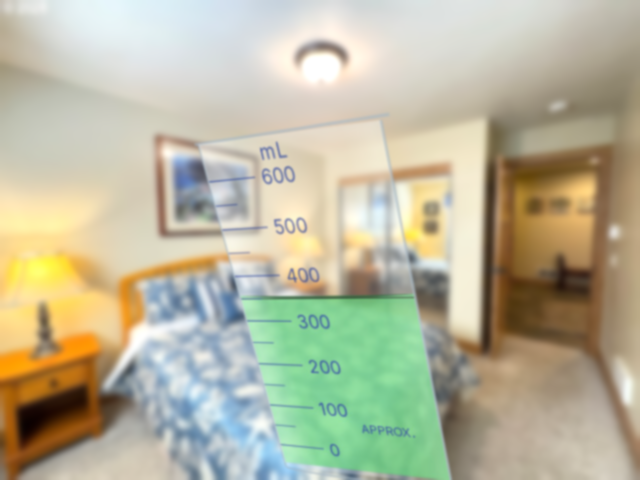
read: 350 mL
